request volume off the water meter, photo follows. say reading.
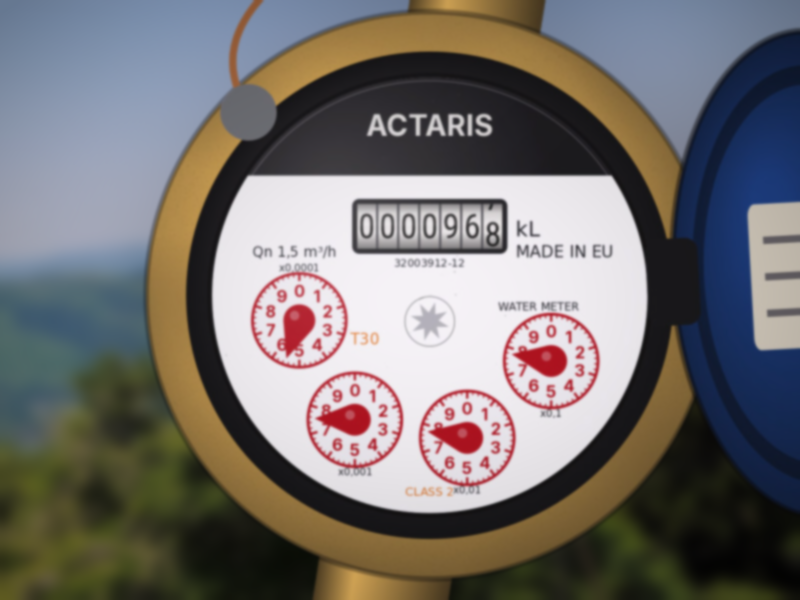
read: 967.7775 kL
